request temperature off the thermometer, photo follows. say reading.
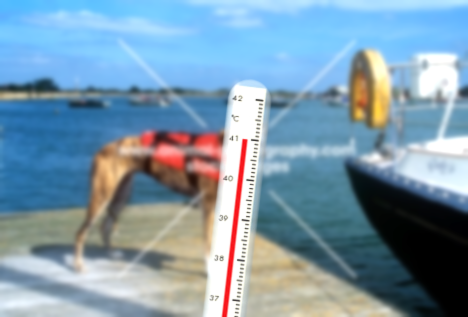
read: 41 °C
